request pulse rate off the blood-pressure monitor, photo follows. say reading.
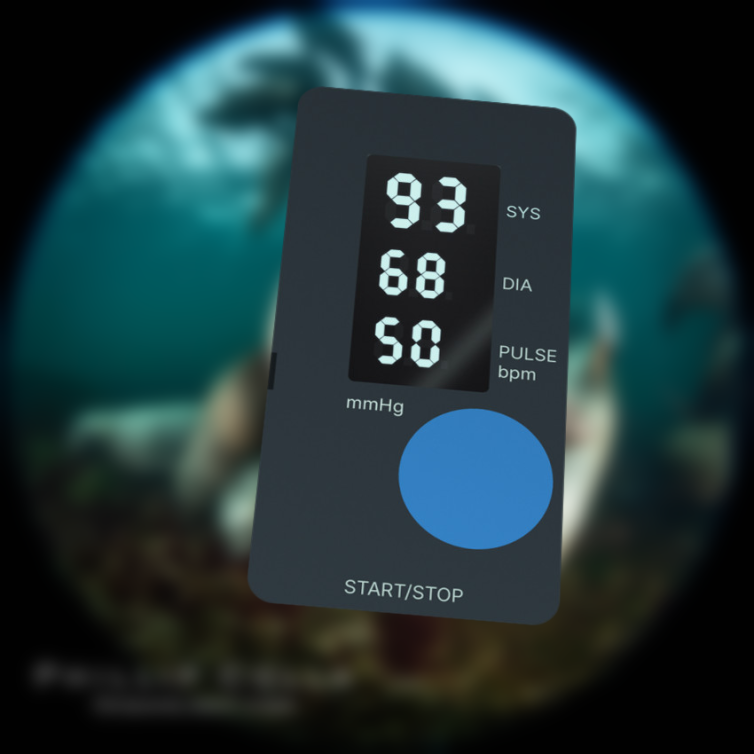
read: 50 bpm
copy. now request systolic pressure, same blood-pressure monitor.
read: 93 mmHg
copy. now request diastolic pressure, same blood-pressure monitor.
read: 68 mmHg
